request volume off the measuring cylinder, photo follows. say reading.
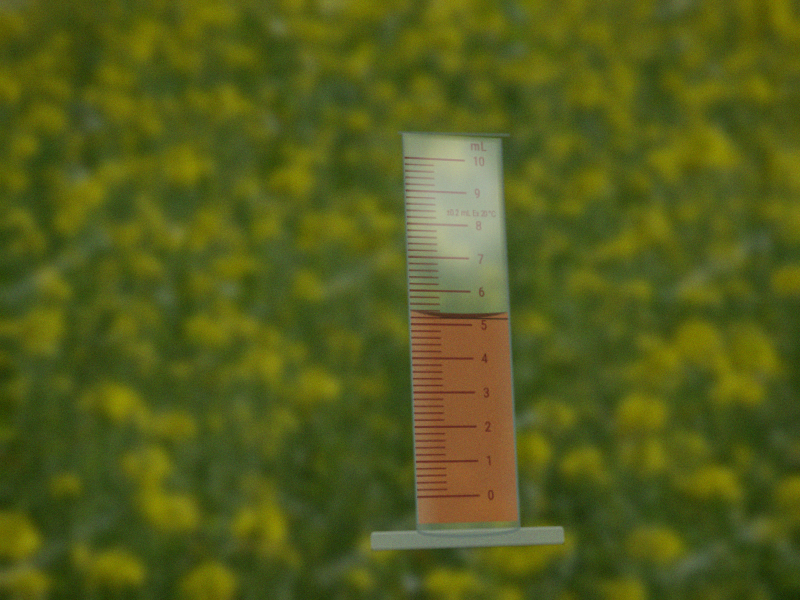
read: 5.2 mL
